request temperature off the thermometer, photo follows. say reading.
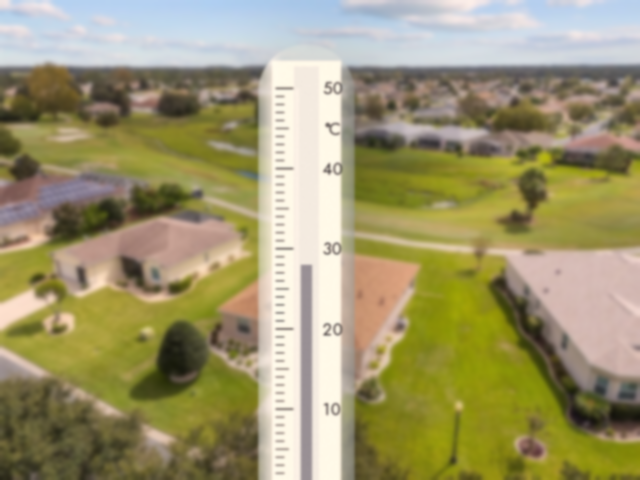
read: 28 °C
